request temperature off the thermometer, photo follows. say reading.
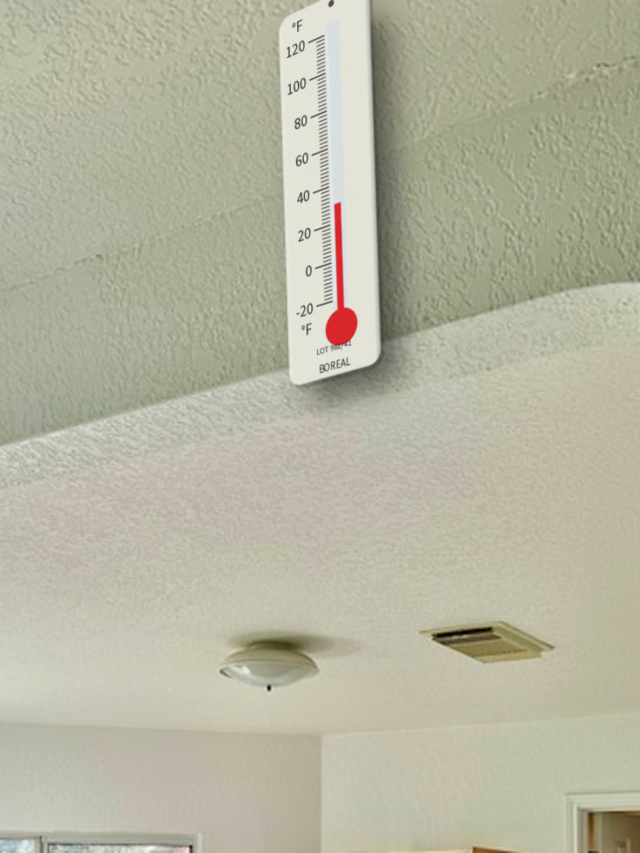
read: 30 °F
